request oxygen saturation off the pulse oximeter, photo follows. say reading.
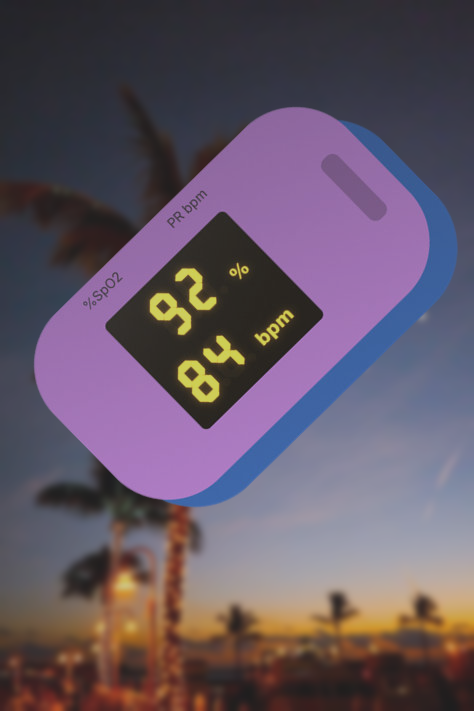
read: 92 %
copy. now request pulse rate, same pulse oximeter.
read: 84 bpm
